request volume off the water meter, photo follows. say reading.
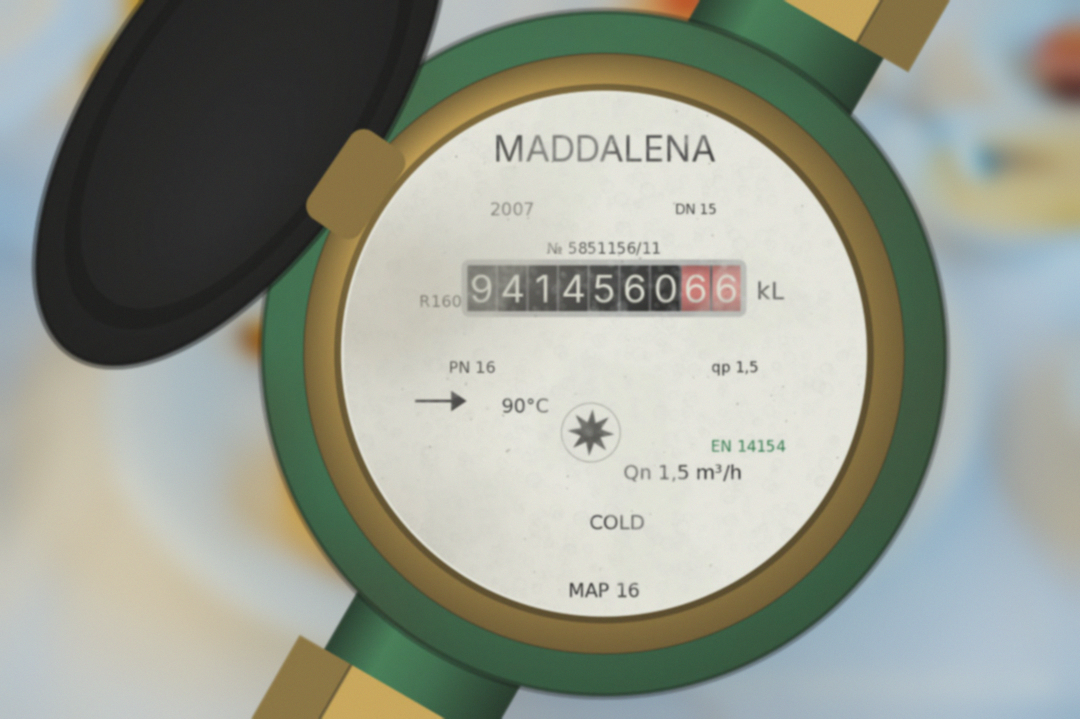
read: 9414560.66 kL
